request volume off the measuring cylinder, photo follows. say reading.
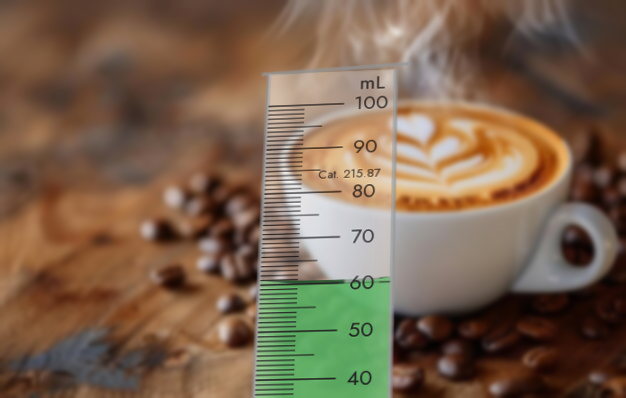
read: 60 mL
